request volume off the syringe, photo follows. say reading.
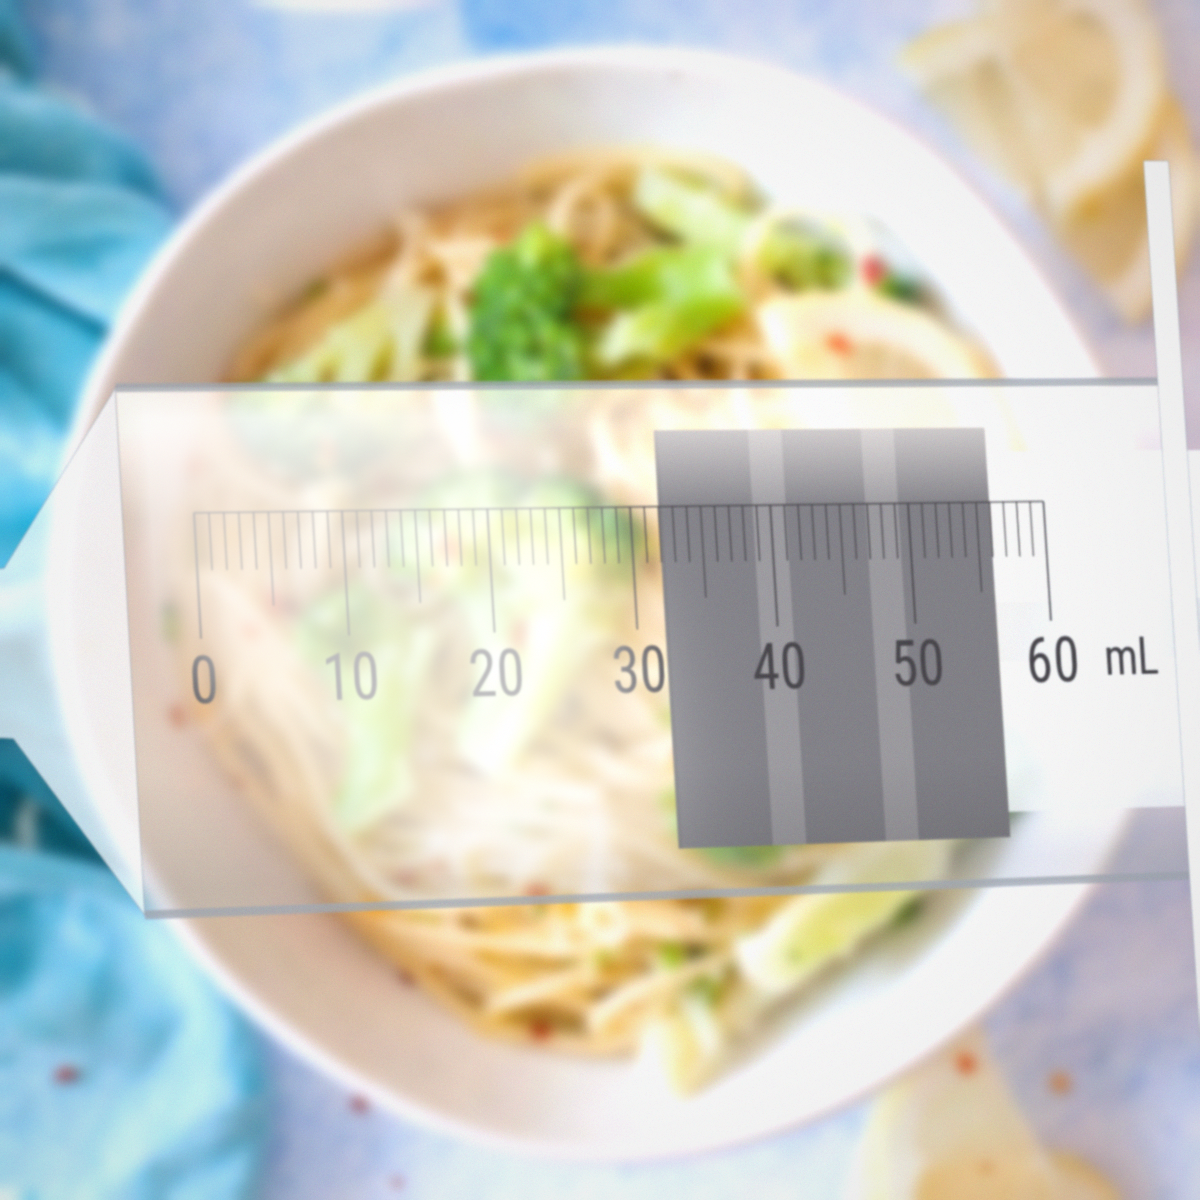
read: 32 mL
